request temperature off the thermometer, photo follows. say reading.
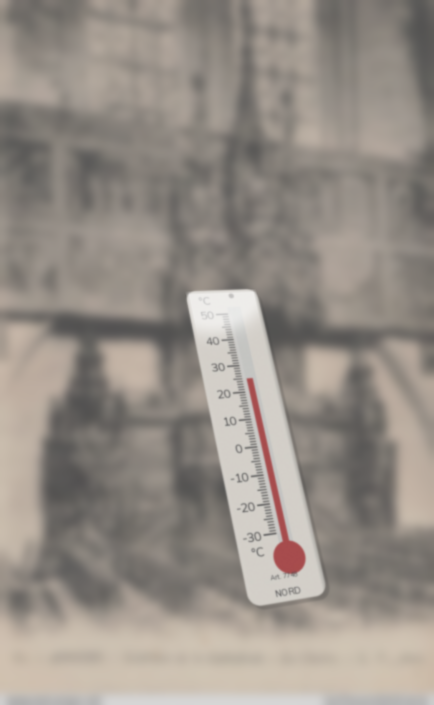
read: 25 °C
